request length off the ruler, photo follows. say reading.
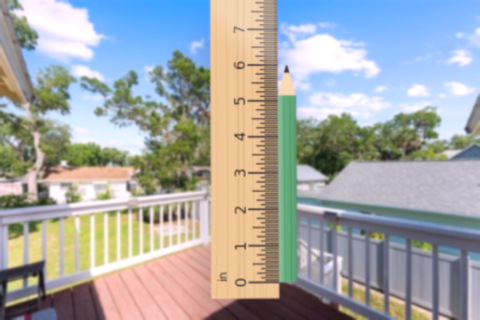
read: 6 in
